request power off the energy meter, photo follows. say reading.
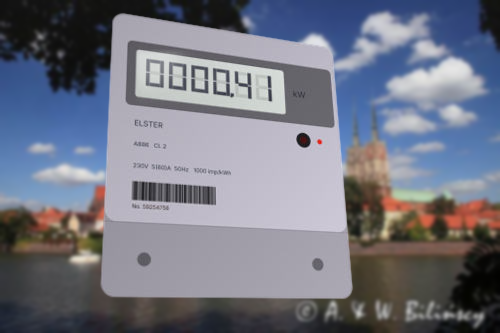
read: 0.41 kW
